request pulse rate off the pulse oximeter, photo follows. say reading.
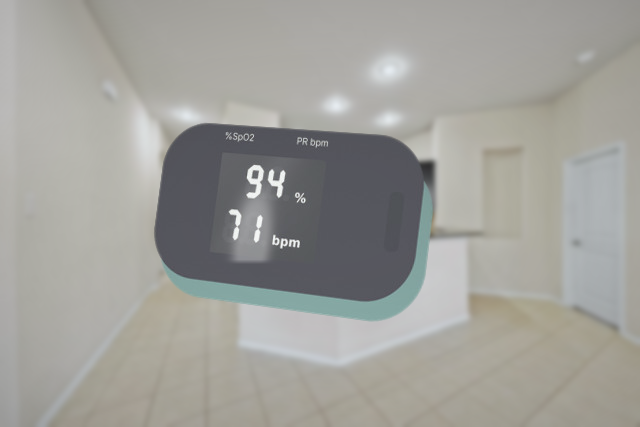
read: 71 bpm
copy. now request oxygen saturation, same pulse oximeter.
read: 94 %
